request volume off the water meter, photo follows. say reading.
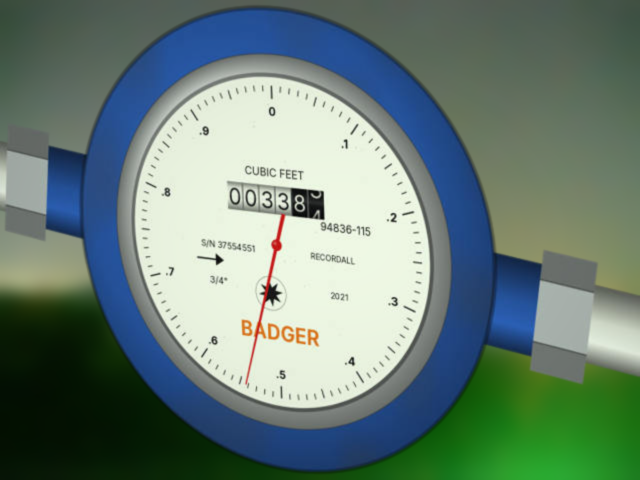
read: 3383.54 ft³
